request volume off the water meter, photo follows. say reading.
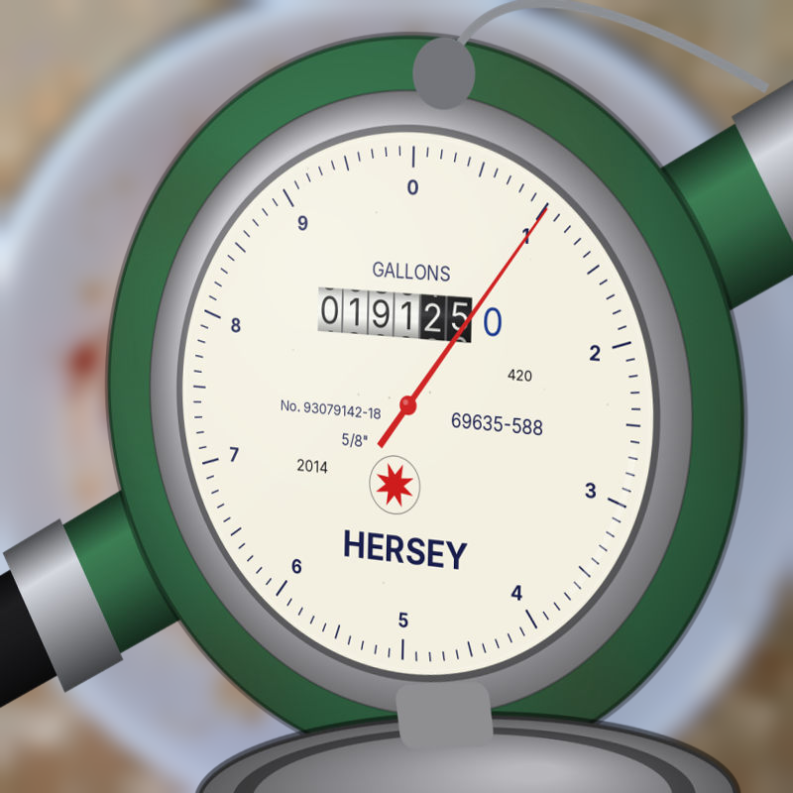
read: 191251.0 gal
